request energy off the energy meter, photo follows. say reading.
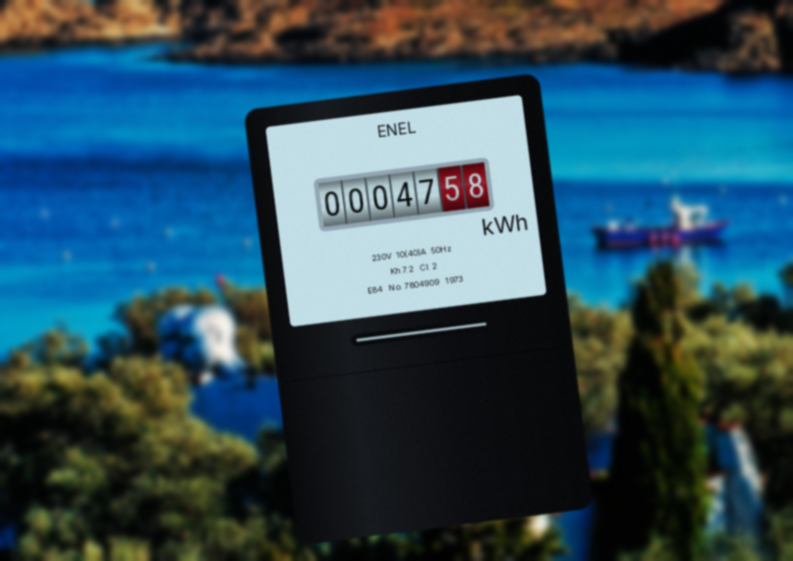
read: 47.58 kWh
